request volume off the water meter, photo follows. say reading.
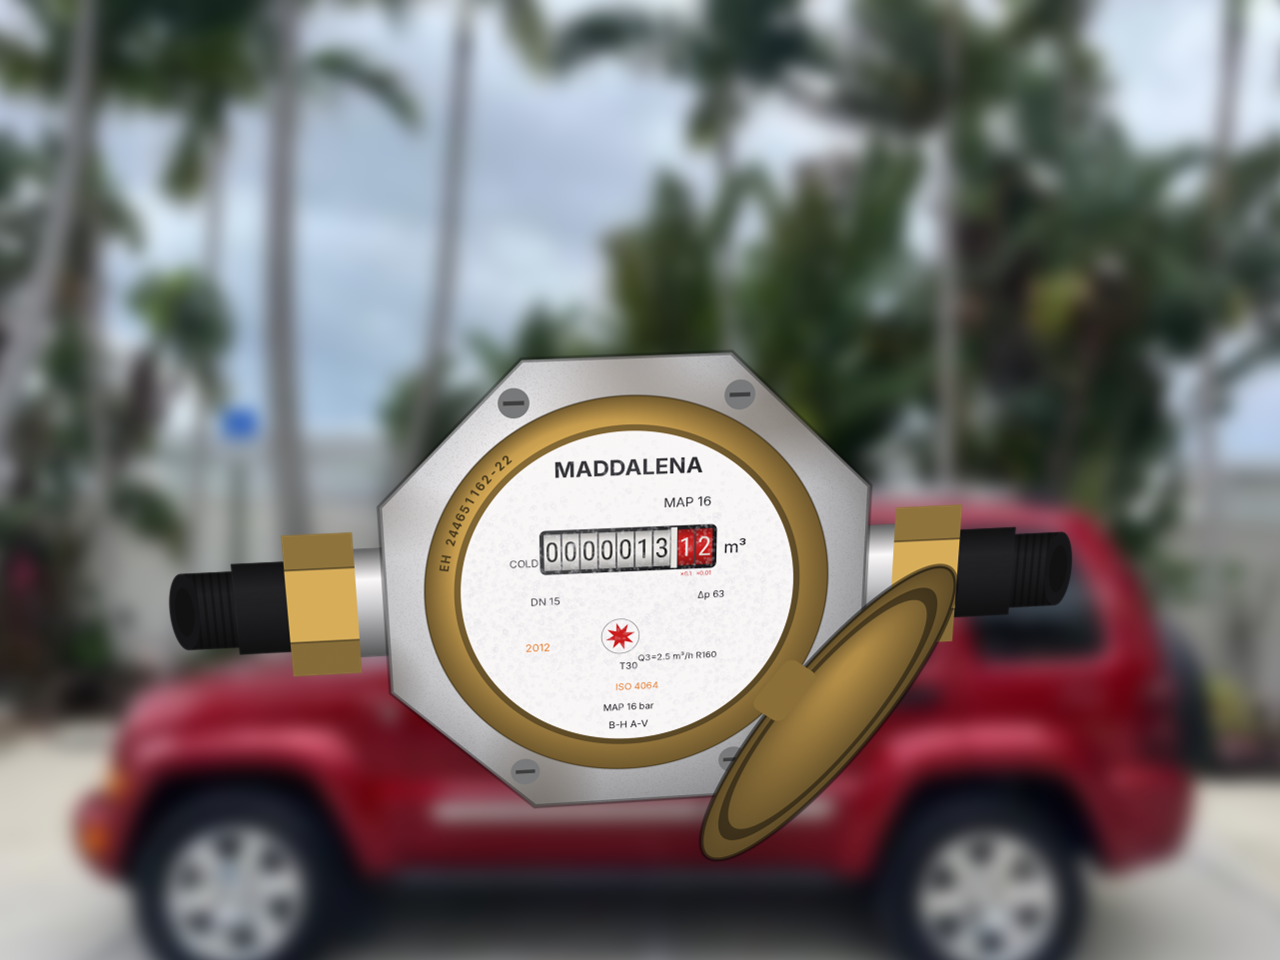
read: 13.12 m³
